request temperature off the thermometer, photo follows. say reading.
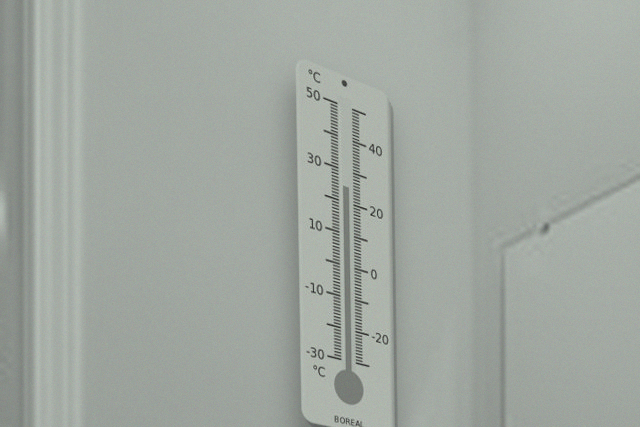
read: 25 °C
